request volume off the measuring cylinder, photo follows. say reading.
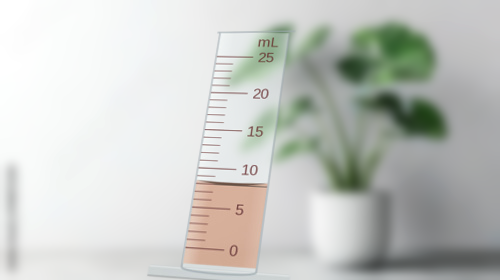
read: 8 mL
